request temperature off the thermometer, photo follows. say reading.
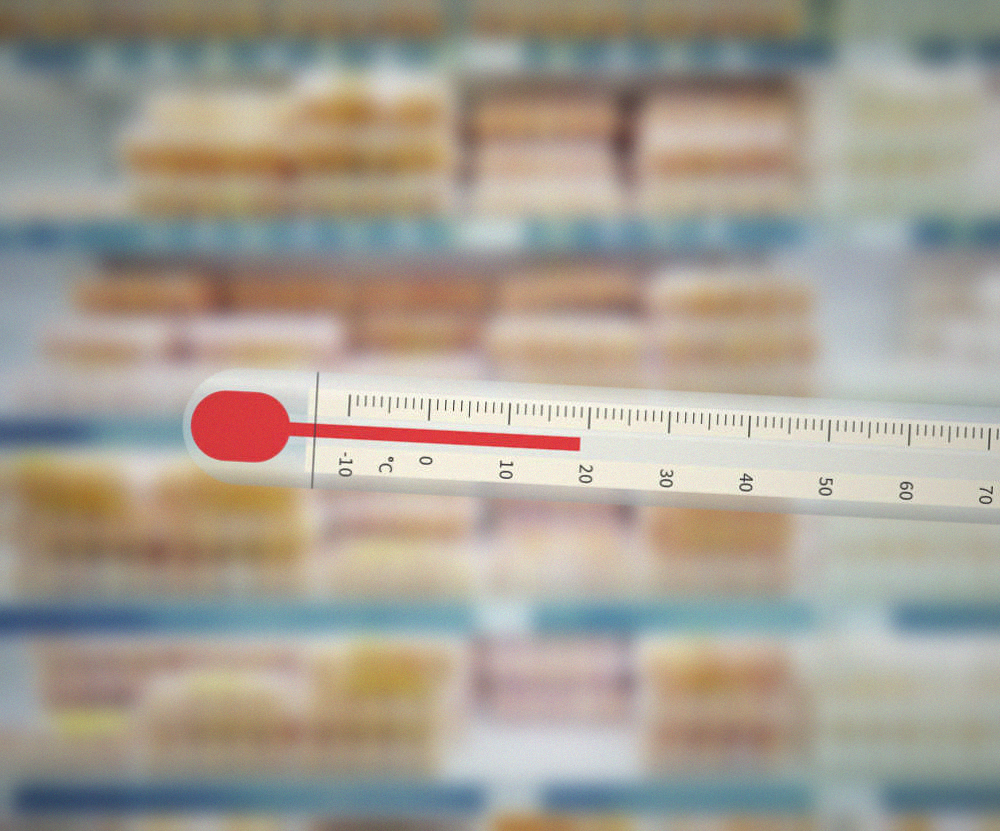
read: 19 °C
